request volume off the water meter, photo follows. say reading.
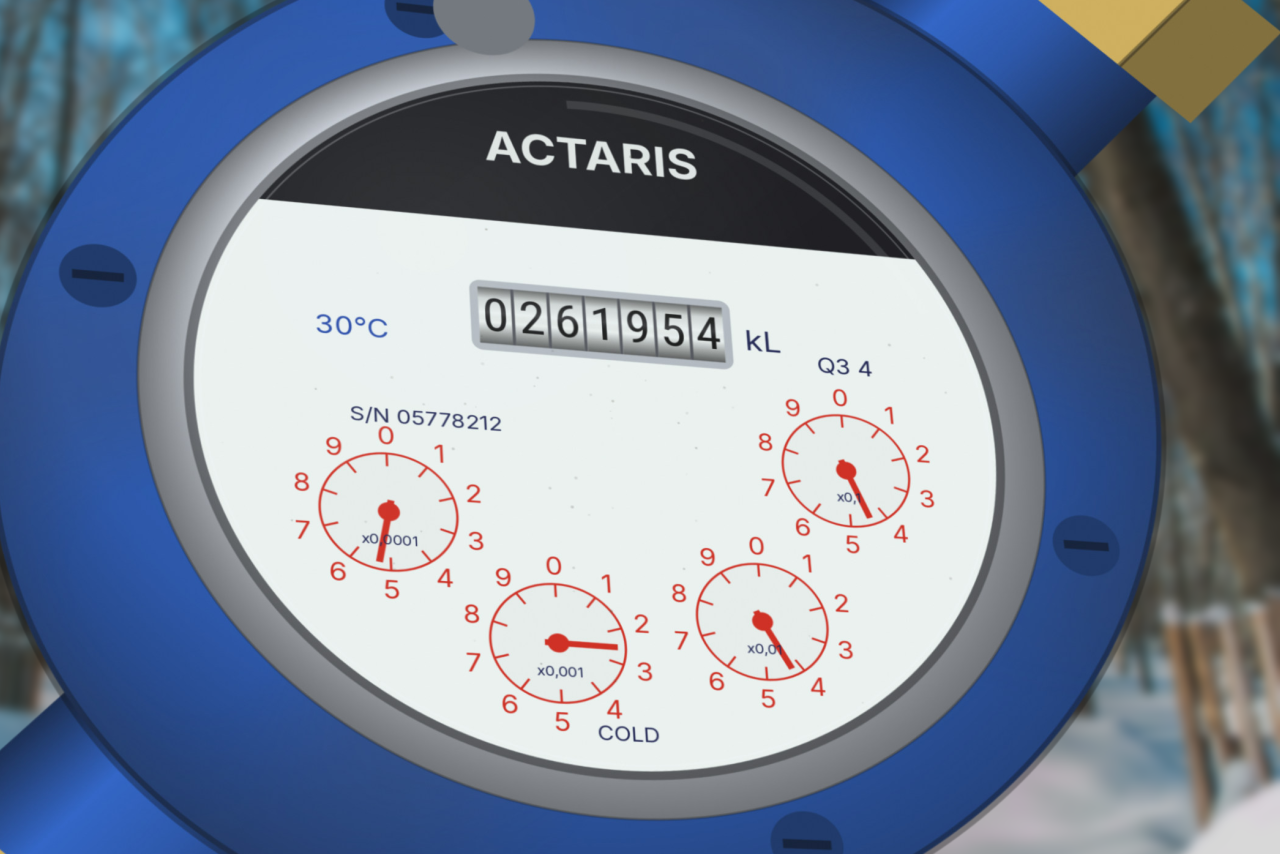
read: 261954.4425 kL
